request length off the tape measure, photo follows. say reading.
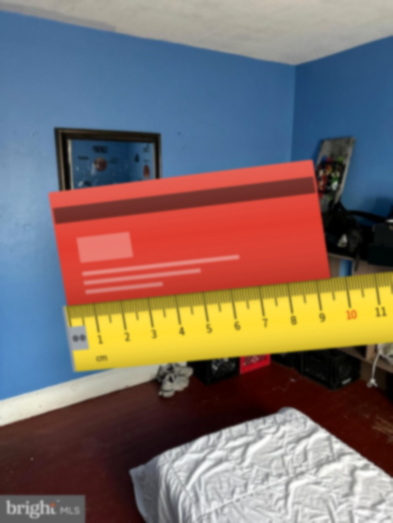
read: 9.5 cm
